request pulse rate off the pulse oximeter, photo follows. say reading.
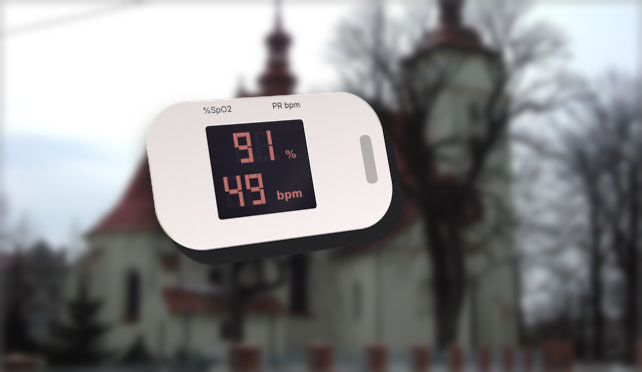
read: 49 bpm
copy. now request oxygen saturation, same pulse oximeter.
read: 91 %
